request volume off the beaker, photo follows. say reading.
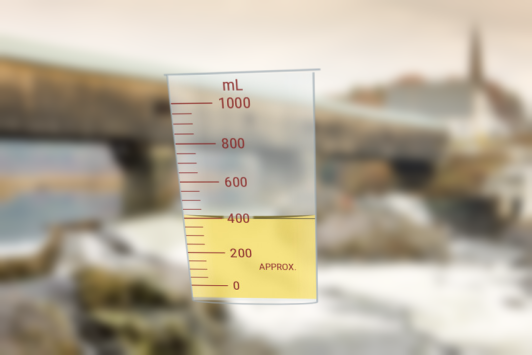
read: 400 mL
